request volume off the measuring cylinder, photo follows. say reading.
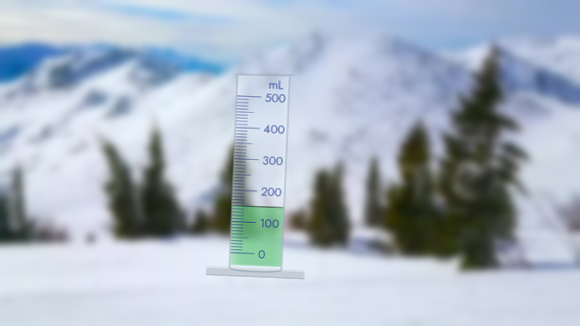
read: 150 mL
